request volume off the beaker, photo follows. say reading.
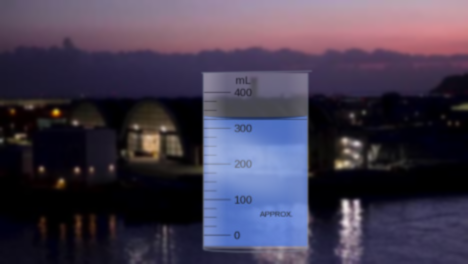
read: 325 mL
